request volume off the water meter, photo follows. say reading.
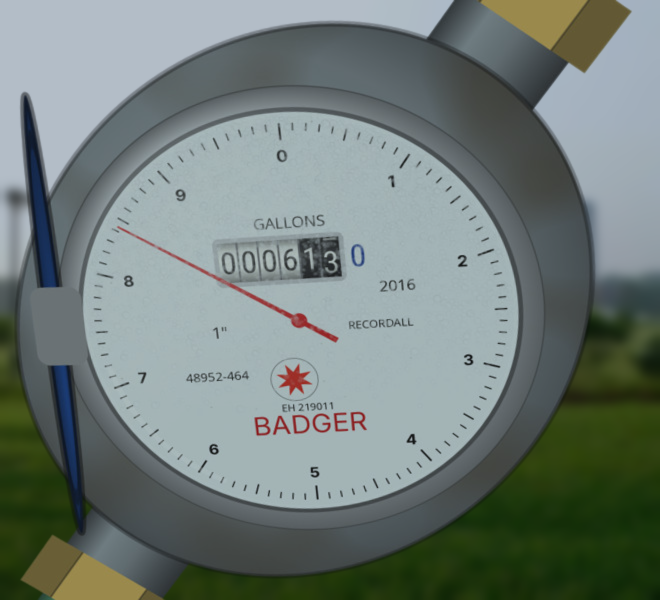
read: 6128.4 gal
